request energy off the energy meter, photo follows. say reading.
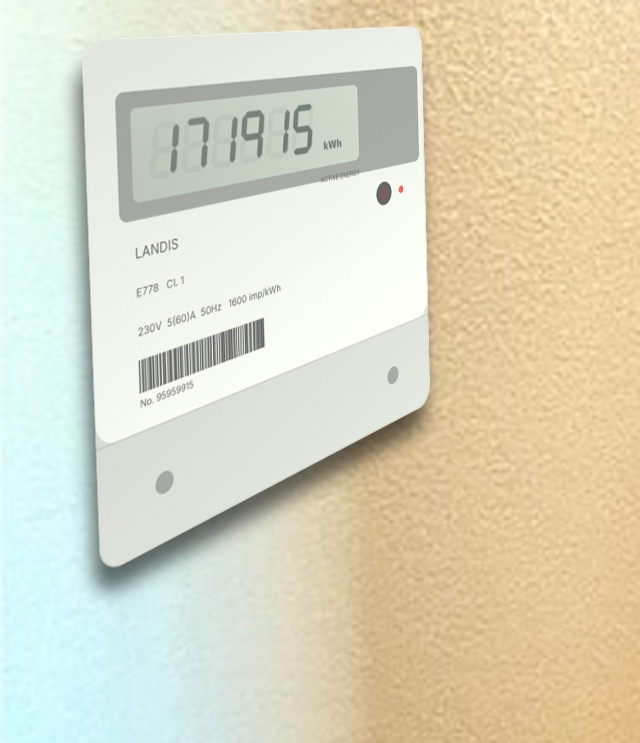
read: 171915 kWh
